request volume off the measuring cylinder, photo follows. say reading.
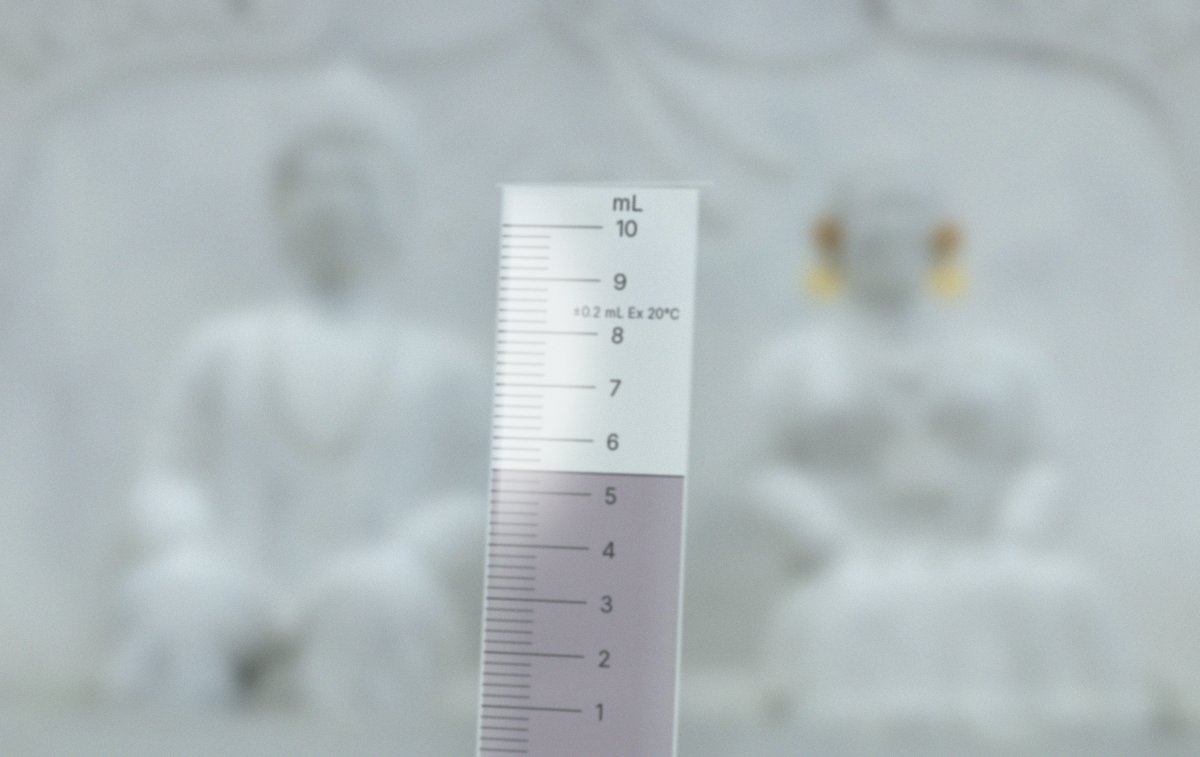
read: 5.4 mL
